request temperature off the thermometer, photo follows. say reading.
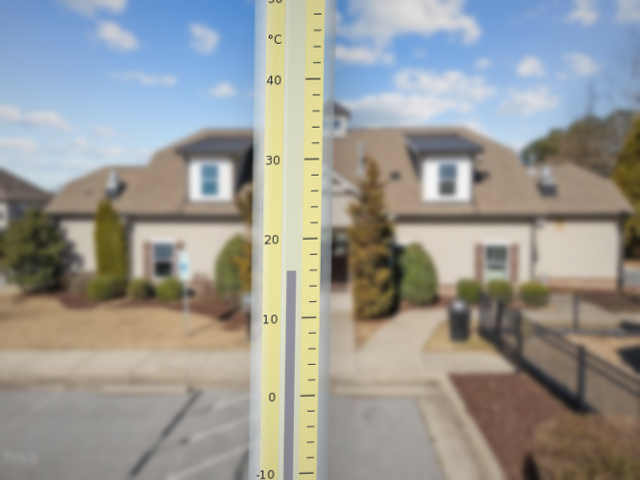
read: 16 °C
